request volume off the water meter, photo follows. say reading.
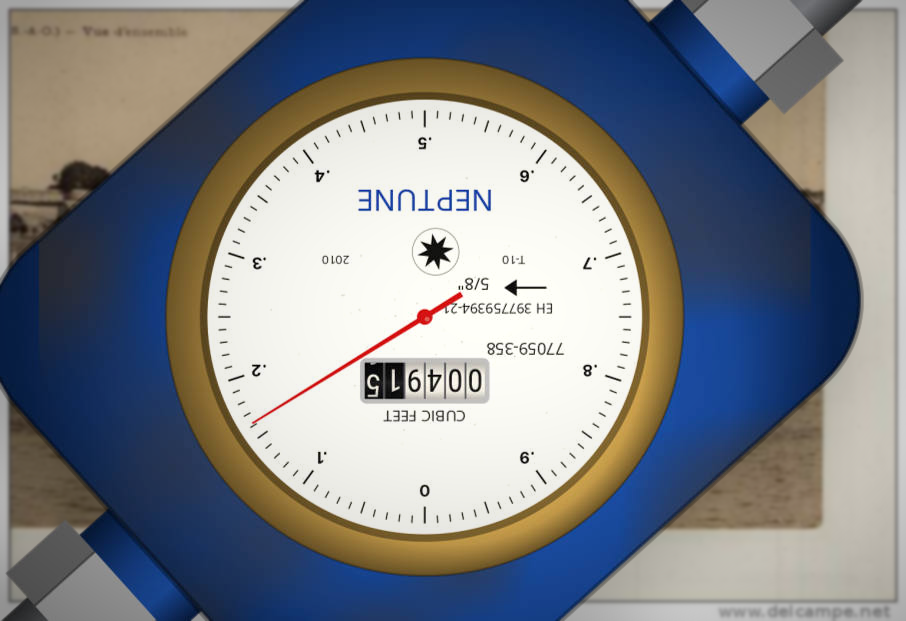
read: 4915.16 ft³
